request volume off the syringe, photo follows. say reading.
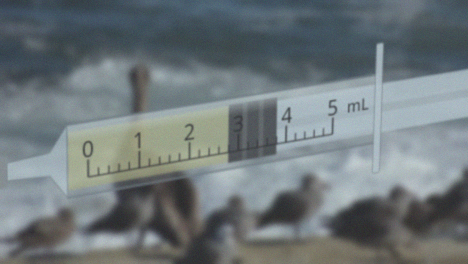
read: 2.8 mL
